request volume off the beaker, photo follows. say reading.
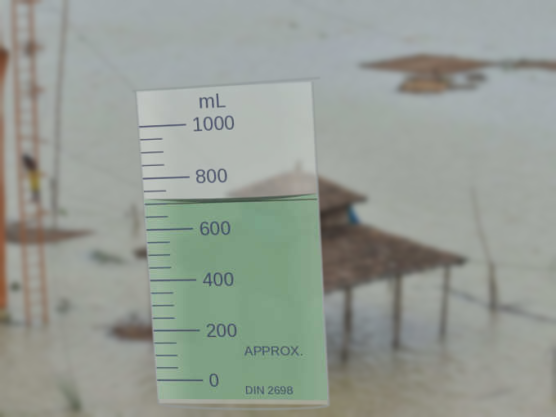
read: 700 mL
